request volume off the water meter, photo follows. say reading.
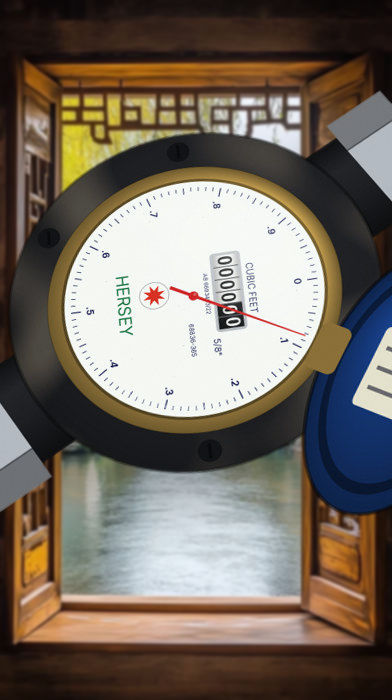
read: 0.08 ft³
